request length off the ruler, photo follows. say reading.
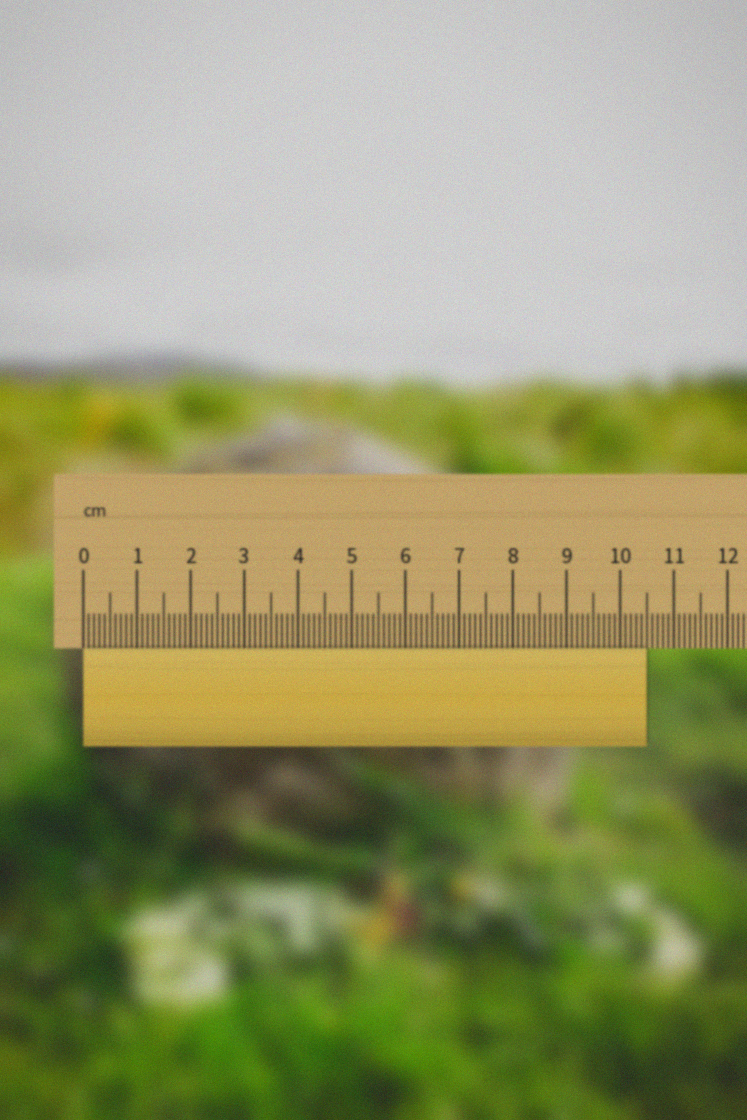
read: 10.5 cm
